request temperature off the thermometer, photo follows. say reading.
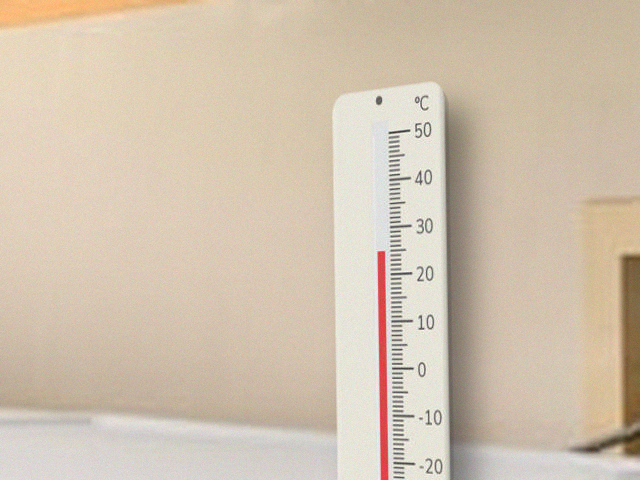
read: 25 °C
